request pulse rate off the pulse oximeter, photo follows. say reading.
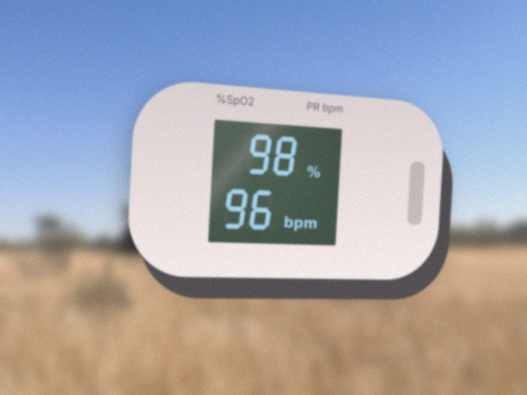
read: 96 bpm
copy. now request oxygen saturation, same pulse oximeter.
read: 98 %
